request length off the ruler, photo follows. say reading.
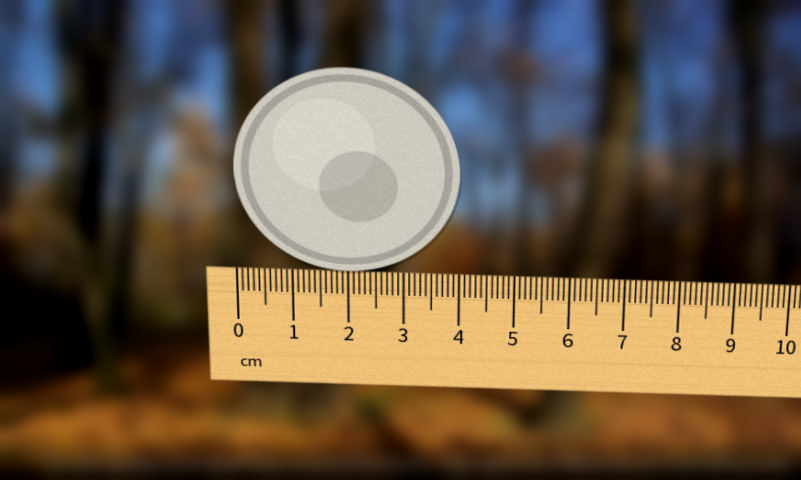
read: 4 cm
